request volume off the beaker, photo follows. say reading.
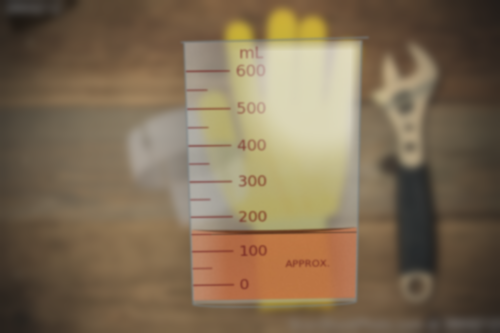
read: 150 mL
